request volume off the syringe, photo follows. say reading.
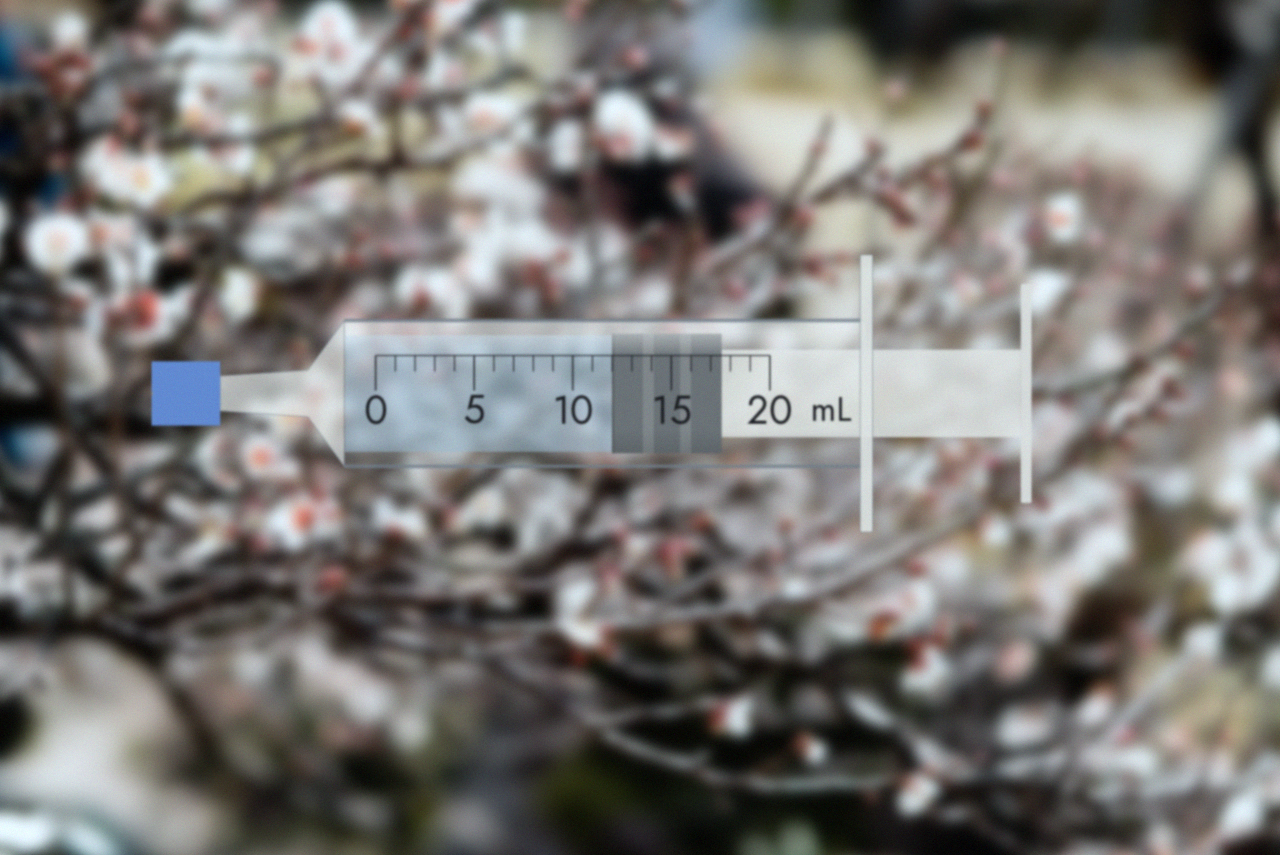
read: 12 mL
